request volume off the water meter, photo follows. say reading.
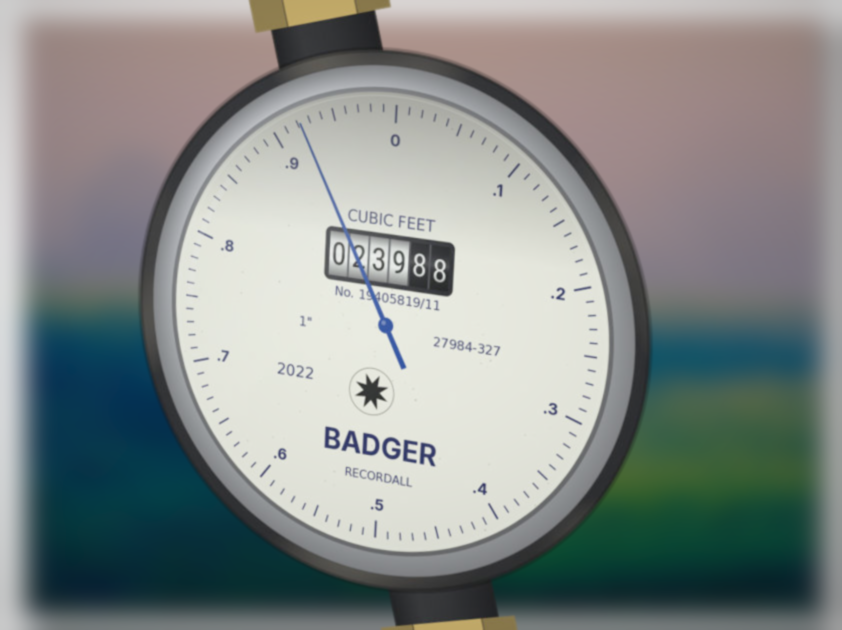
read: 23987.92 ft³
